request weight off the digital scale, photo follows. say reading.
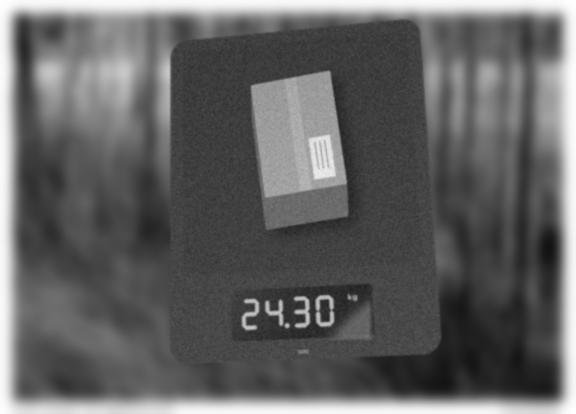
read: 24.30 kg
